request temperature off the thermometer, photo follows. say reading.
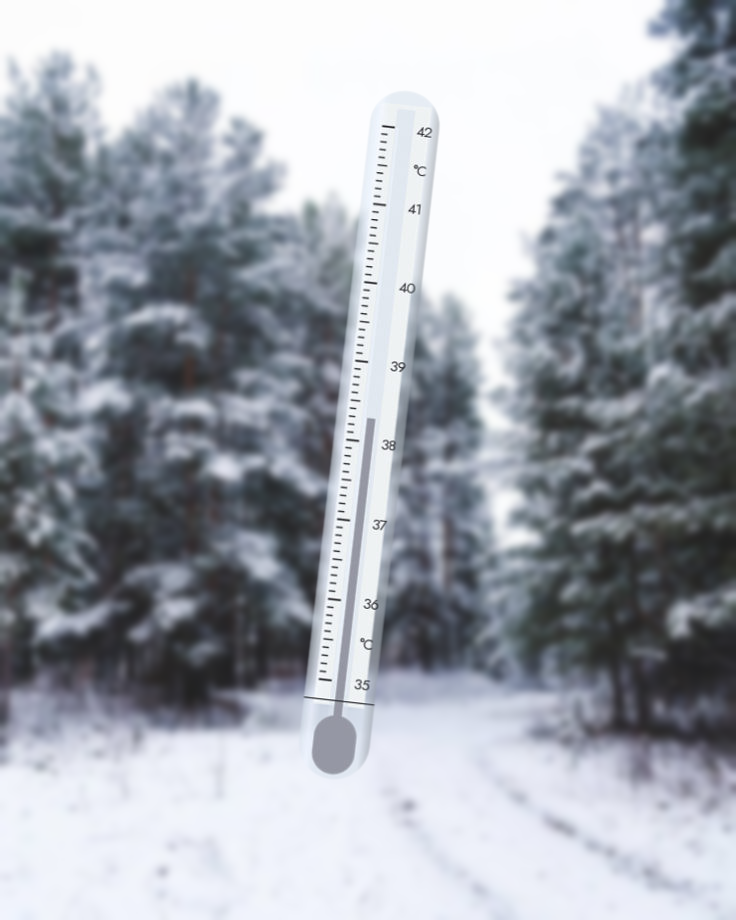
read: 38.3 °C
